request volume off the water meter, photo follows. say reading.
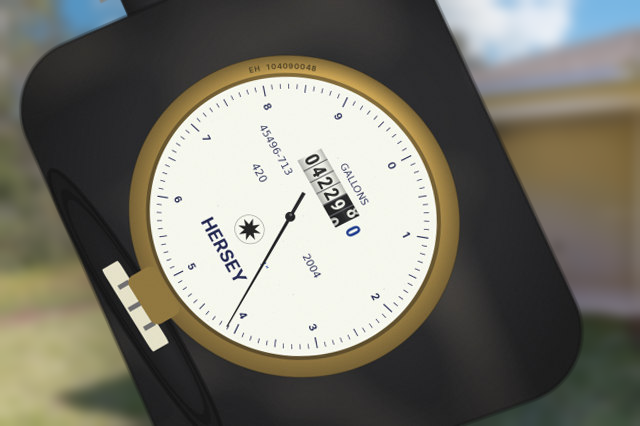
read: 422984.1 gal
